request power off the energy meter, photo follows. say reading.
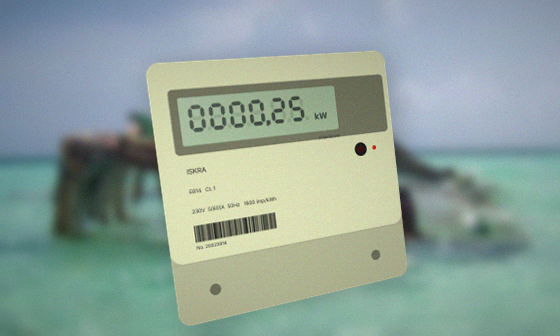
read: 0.25 kW
